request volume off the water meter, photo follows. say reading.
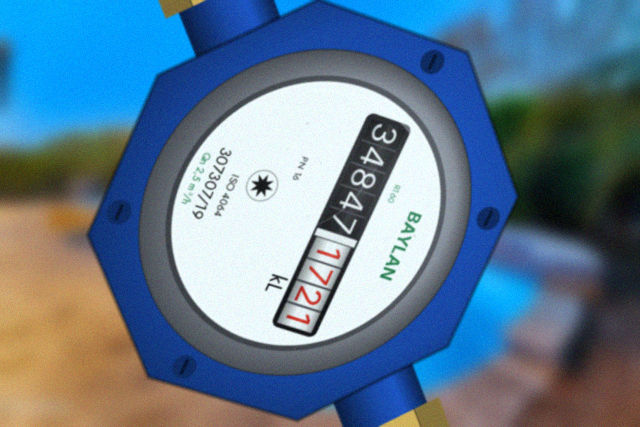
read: 34847.1721 kL
